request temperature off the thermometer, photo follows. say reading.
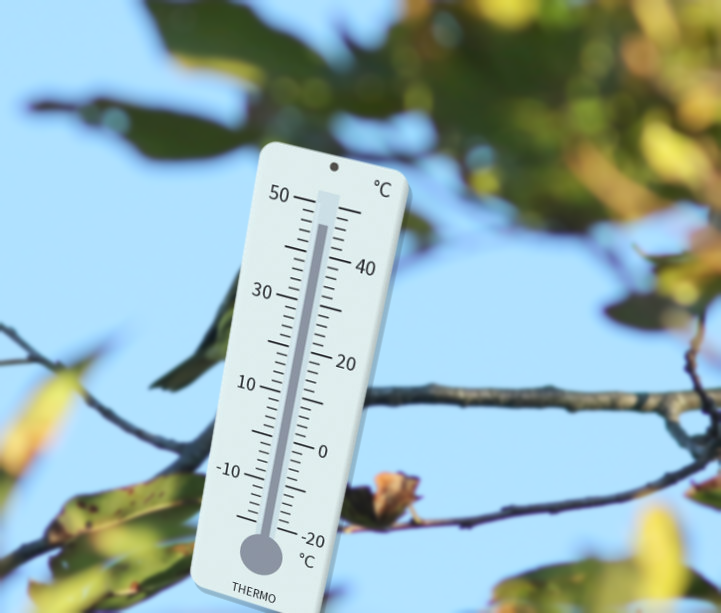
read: 46 °C
